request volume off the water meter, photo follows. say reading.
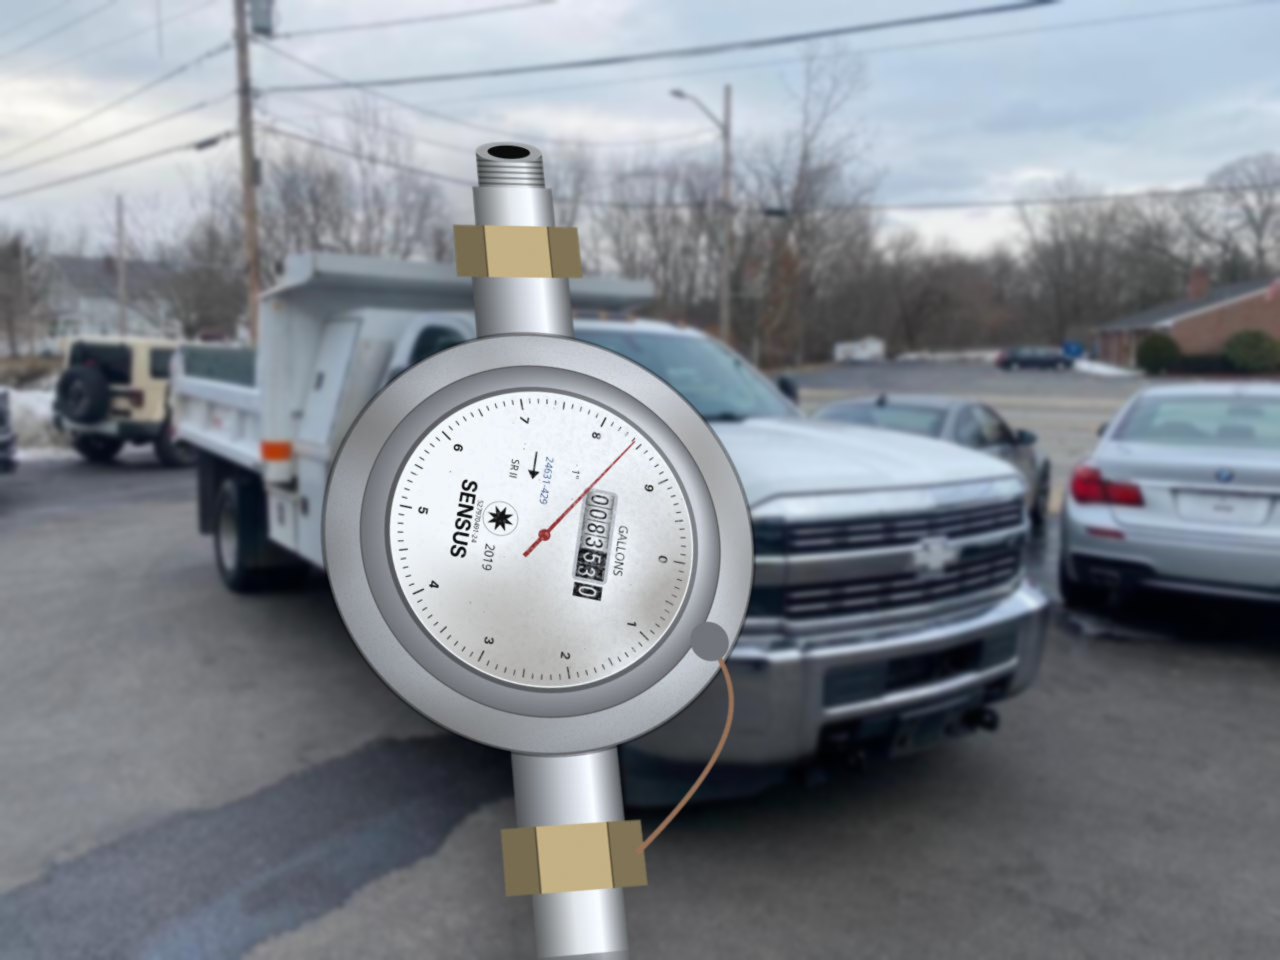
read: 83528.4 gal
